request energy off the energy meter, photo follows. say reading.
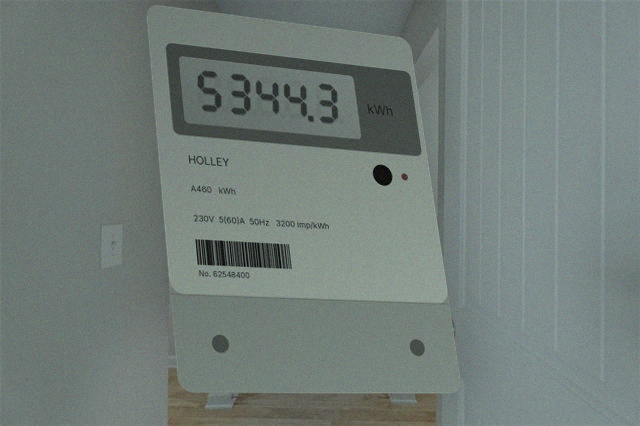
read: 5344.3 kWh
